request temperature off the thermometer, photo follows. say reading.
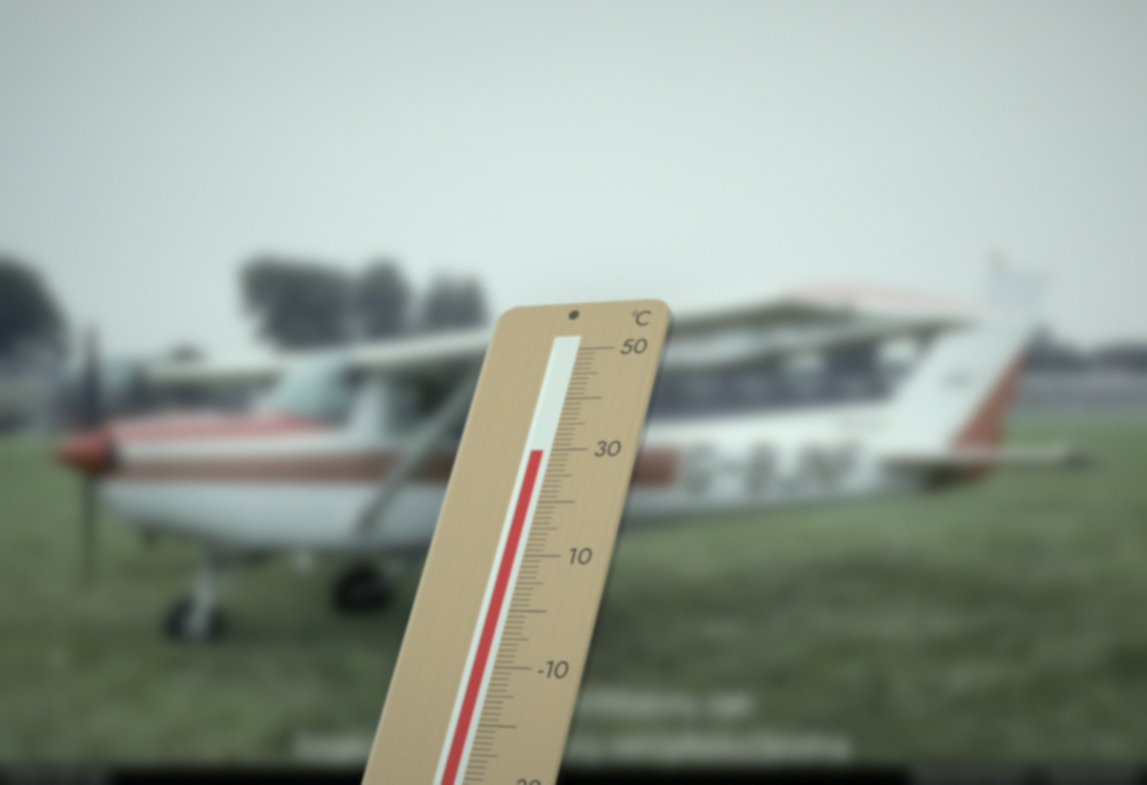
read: 30 °C
